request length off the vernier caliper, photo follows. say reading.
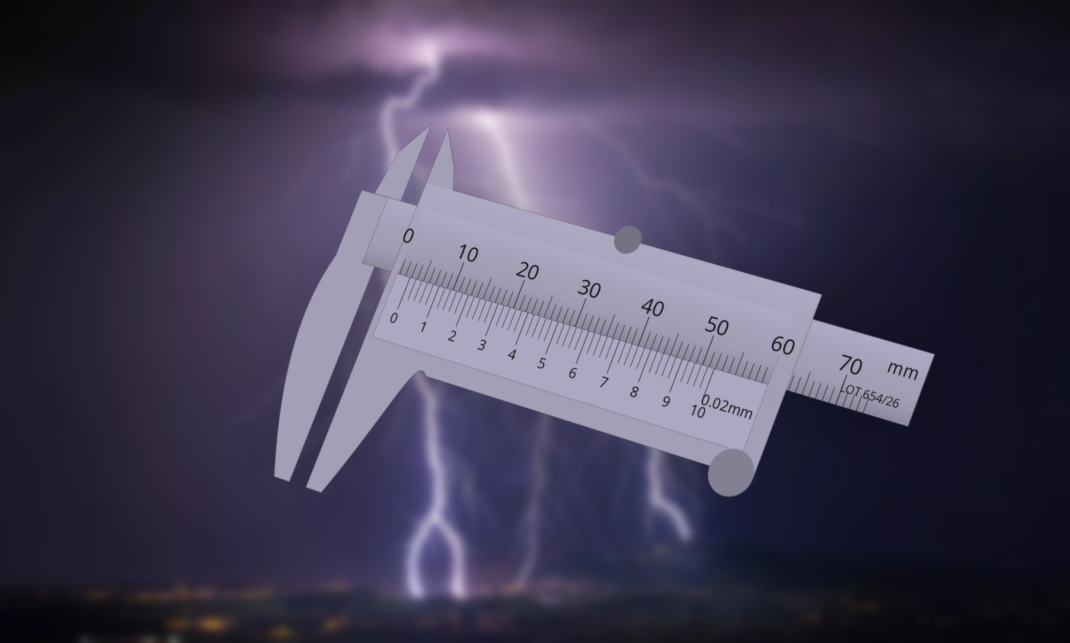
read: 2.8 mm
